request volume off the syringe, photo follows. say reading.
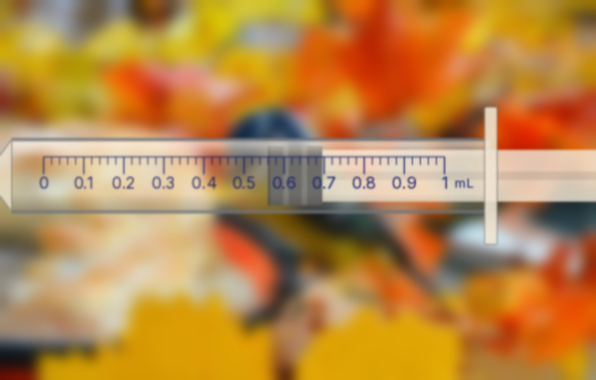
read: 0.56 mL
